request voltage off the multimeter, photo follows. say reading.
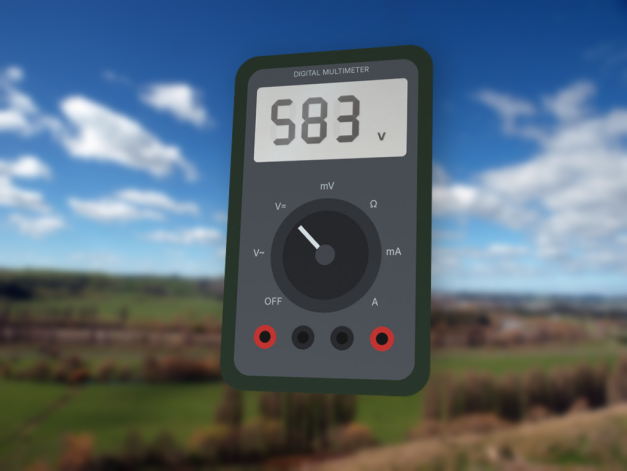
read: 583 V
